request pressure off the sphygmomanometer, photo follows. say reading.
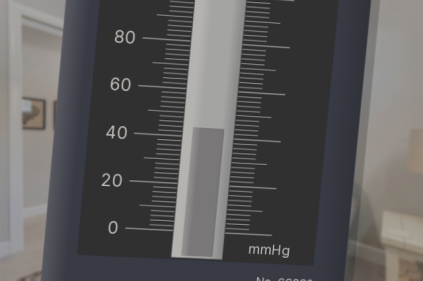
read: 44 mmHg
